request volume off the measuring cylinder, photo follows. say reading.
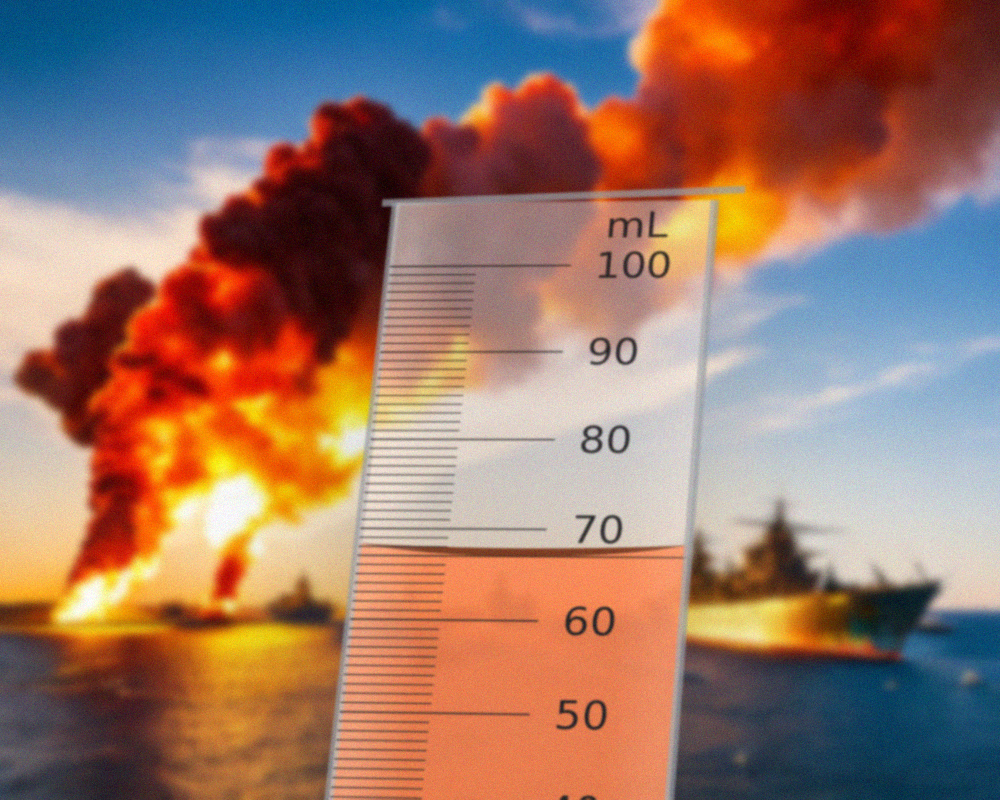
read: 67 mL
